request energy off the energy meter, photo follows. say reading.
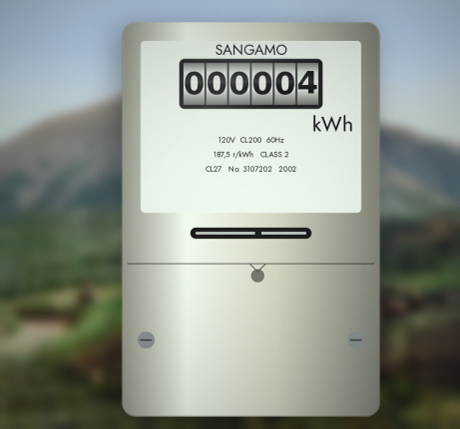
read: 4 kWh
